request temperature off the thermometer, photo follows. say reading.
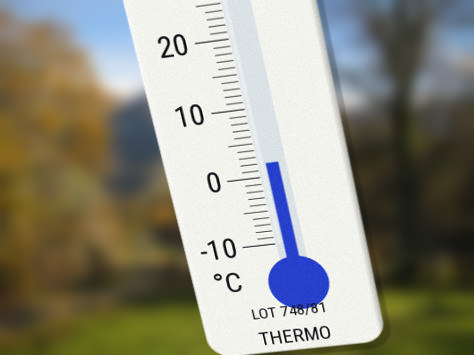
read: 2 °C
